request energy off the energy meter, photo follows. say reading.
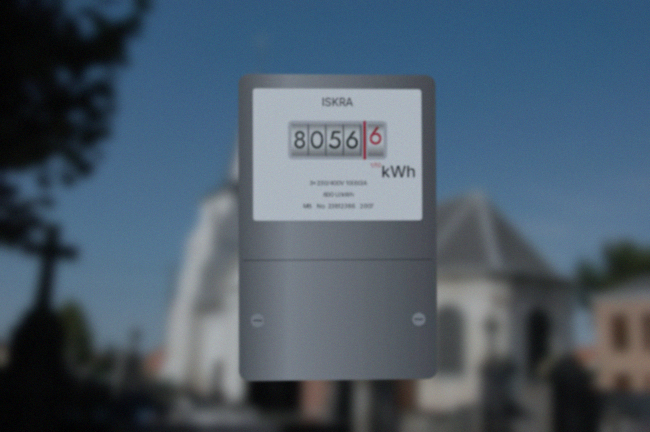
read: 8056.6 kWh
